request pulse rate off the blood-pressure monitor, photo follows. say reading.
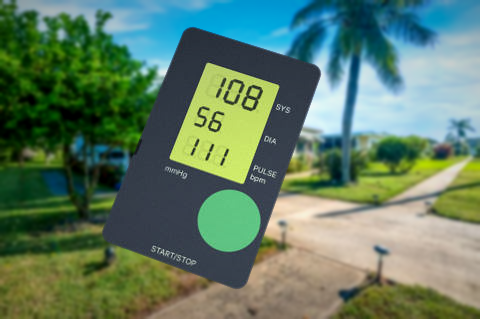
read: 111 bpm
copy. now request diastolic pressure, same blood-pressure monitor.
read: 56 mmHg
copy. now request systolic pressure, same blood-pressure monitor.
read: 108 mmHg
